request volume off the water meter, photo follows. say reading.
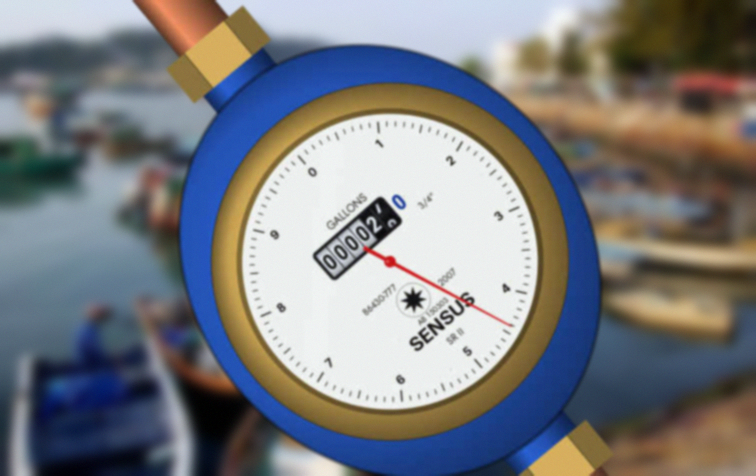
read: 274.4 gal
